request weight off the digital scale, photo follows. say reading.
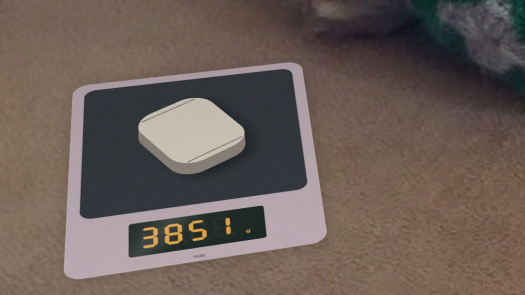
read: 3851 g
